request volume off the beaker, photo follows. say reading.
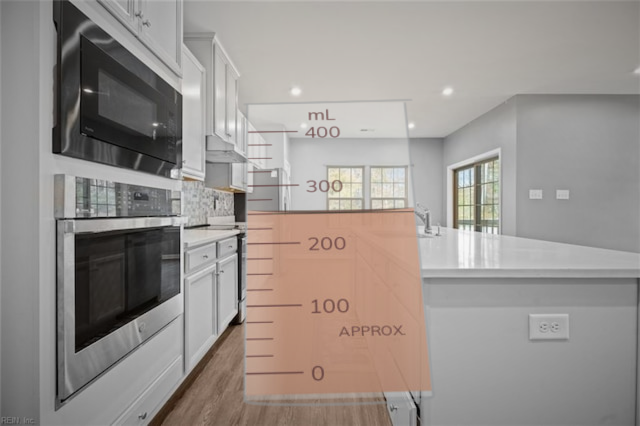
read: 250 mL
